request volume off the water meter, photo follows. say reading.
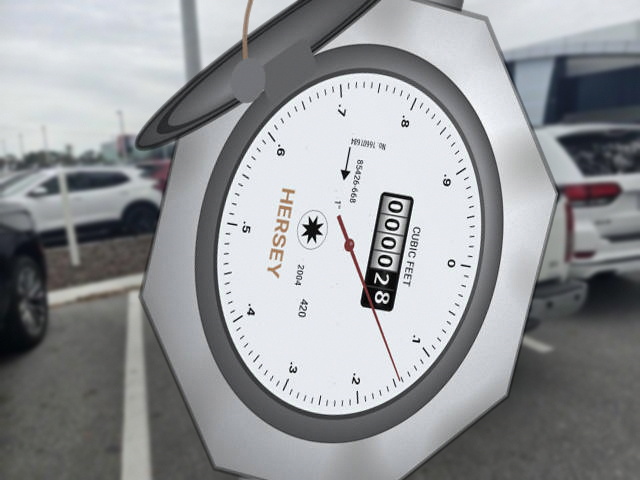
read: 28.14 ft³
